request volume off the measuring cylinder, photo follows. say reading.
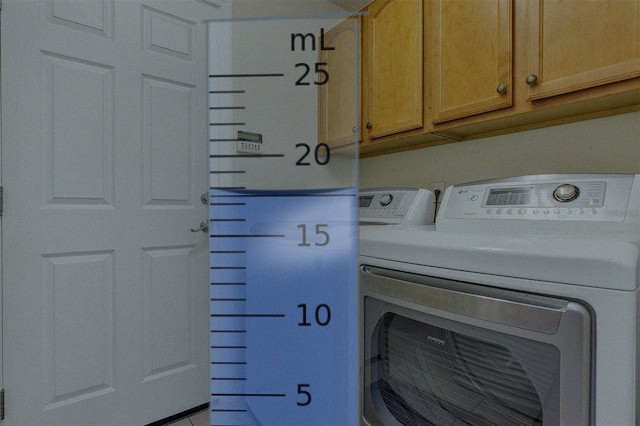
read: 17.5 mL
